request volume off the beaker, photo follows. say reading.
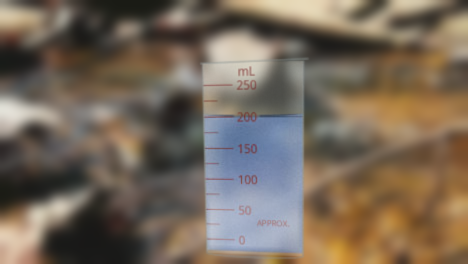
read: 200 mL
